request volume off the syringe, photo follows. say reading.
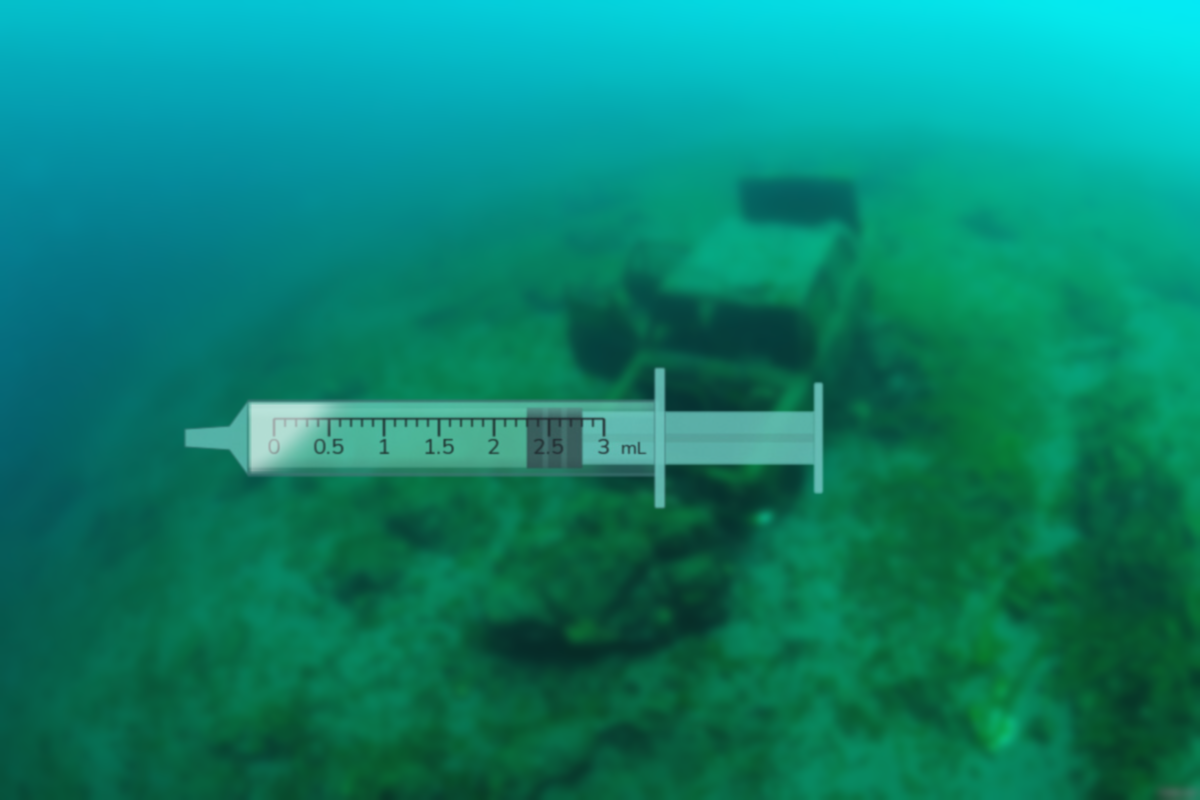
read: 2.3 mL
